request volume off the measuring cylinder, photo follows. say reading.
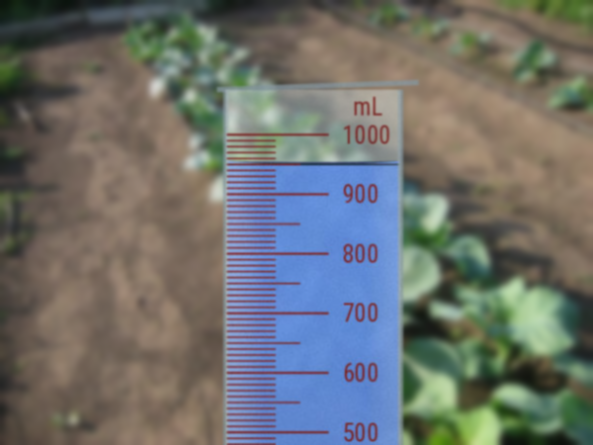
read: 950 mL
